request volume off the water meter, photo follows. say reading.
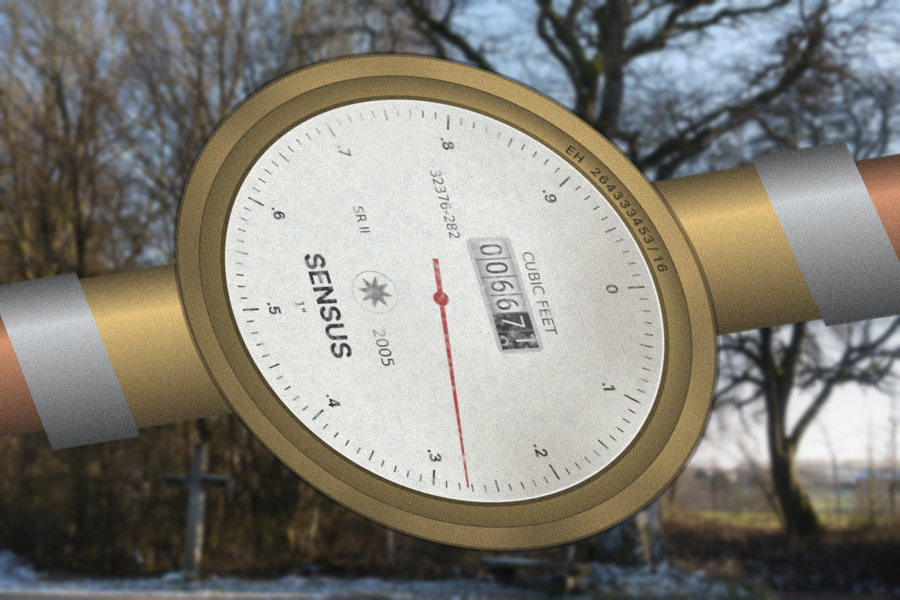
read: 6671.27 ft³
